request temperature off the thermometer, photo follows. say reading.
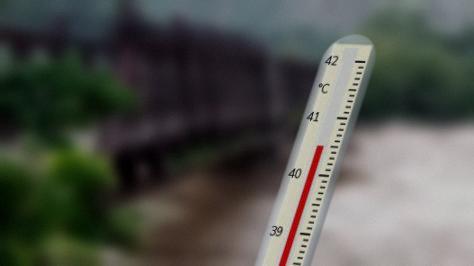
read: 40.5 °C
